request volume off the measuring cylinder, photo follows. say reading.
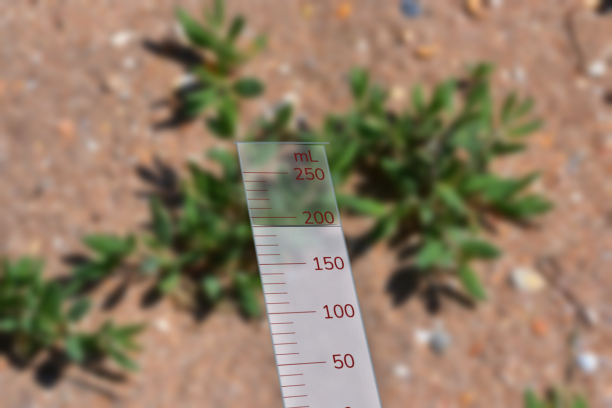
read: 190 mL
